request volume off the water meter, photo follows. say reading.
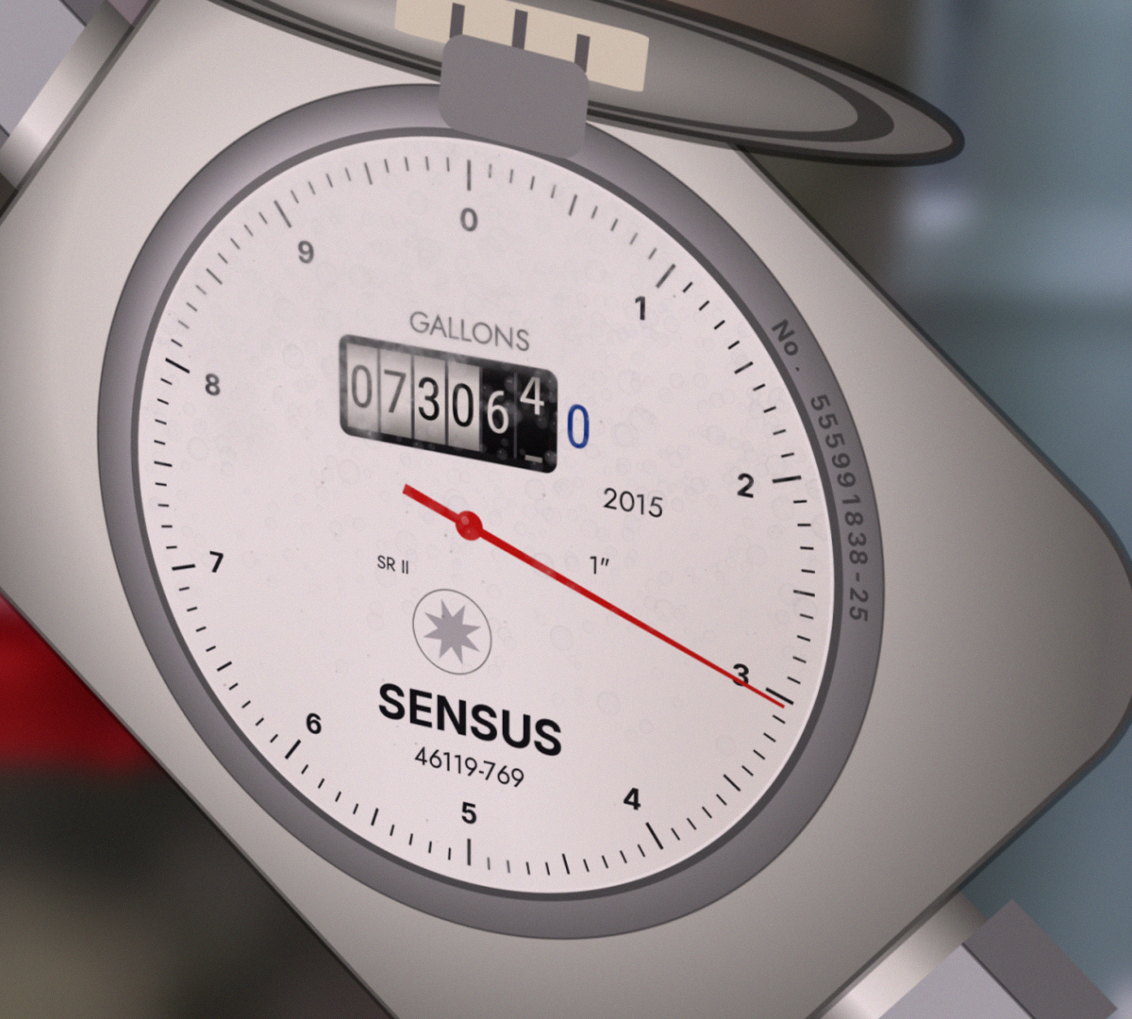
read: 730643.0 gal
